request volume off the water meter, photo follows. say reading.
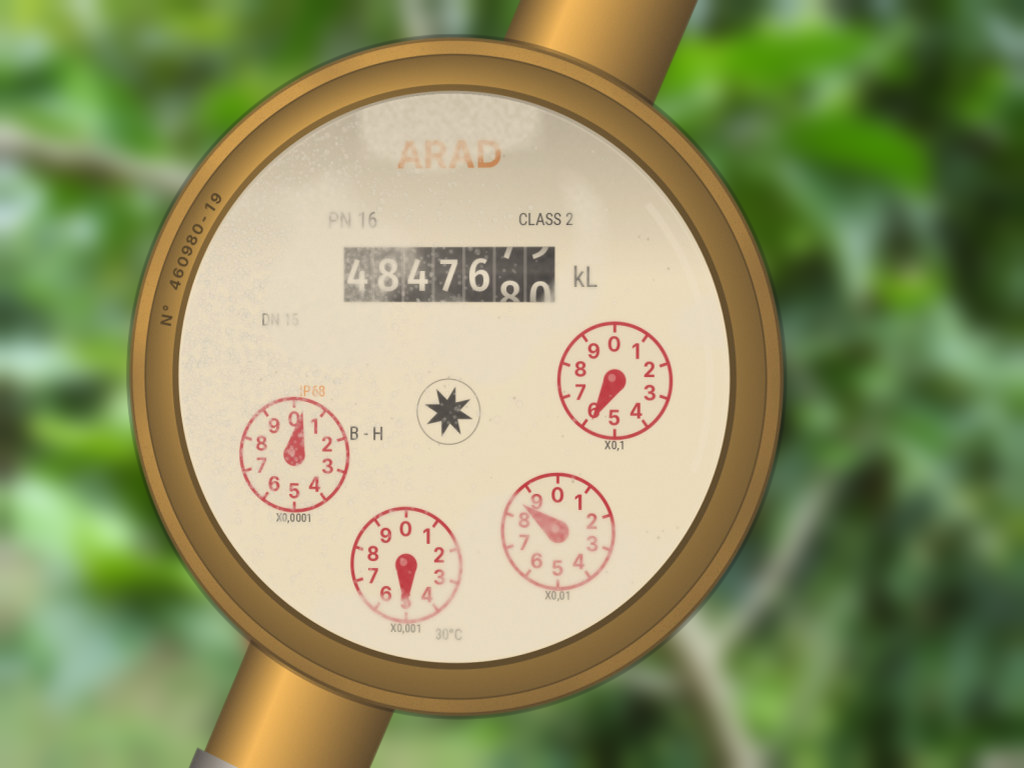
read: 4847679.5850 kL
